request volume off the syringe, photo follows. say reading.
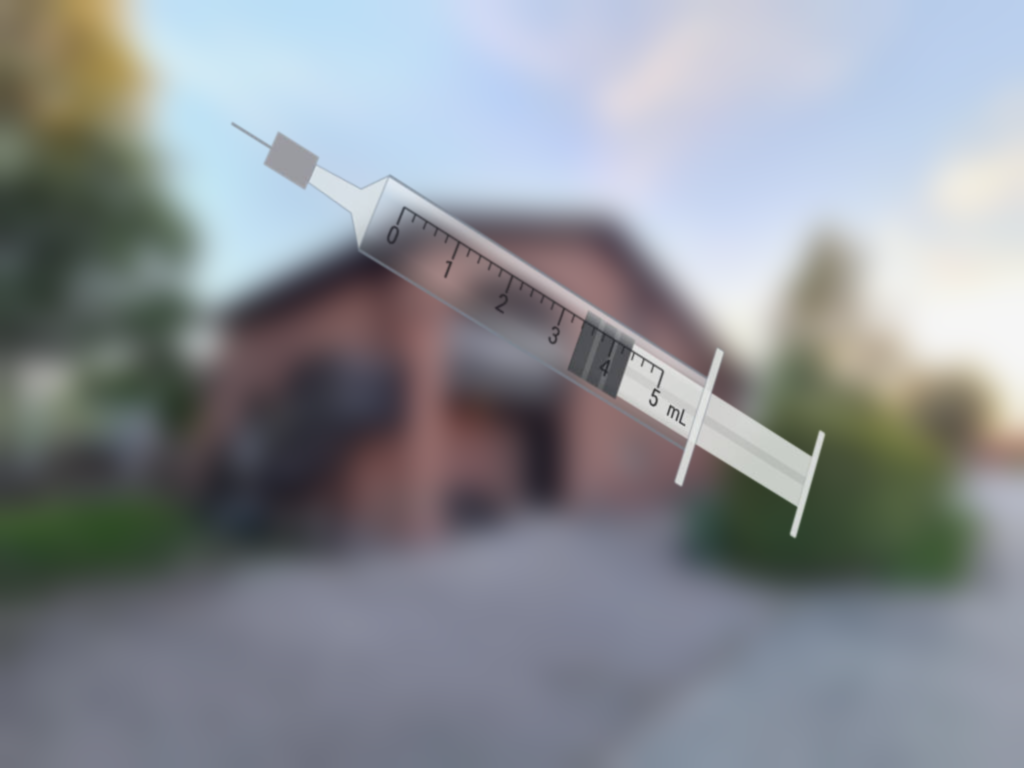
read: 3.4 mL
